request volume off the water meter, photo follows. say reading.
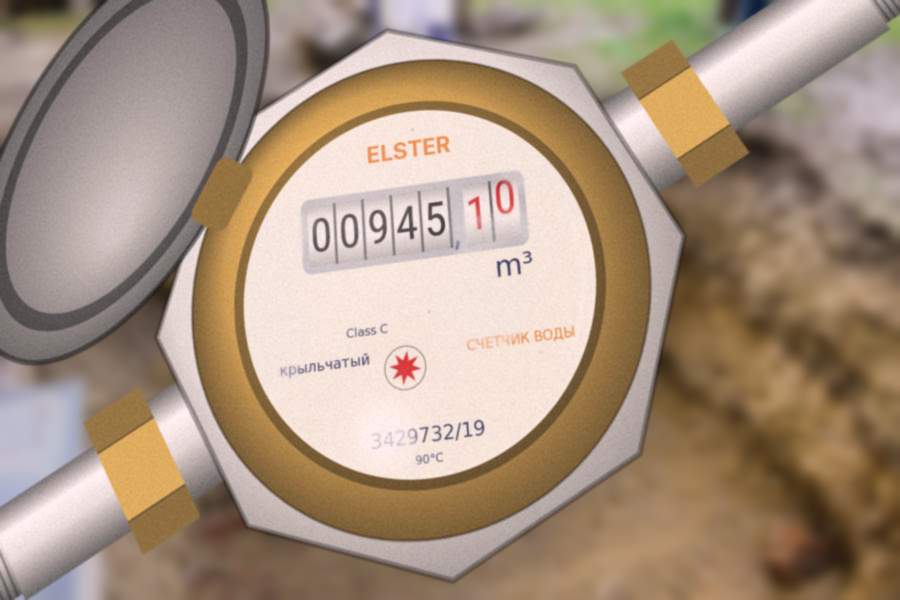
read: 945.10 m³
